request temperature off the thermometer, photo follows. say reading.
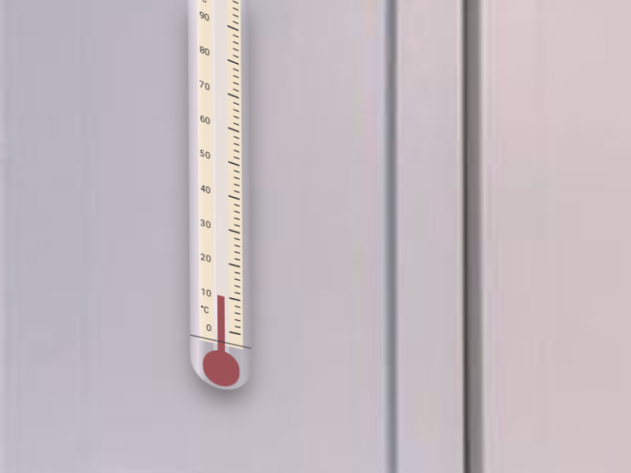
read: 10 °C
